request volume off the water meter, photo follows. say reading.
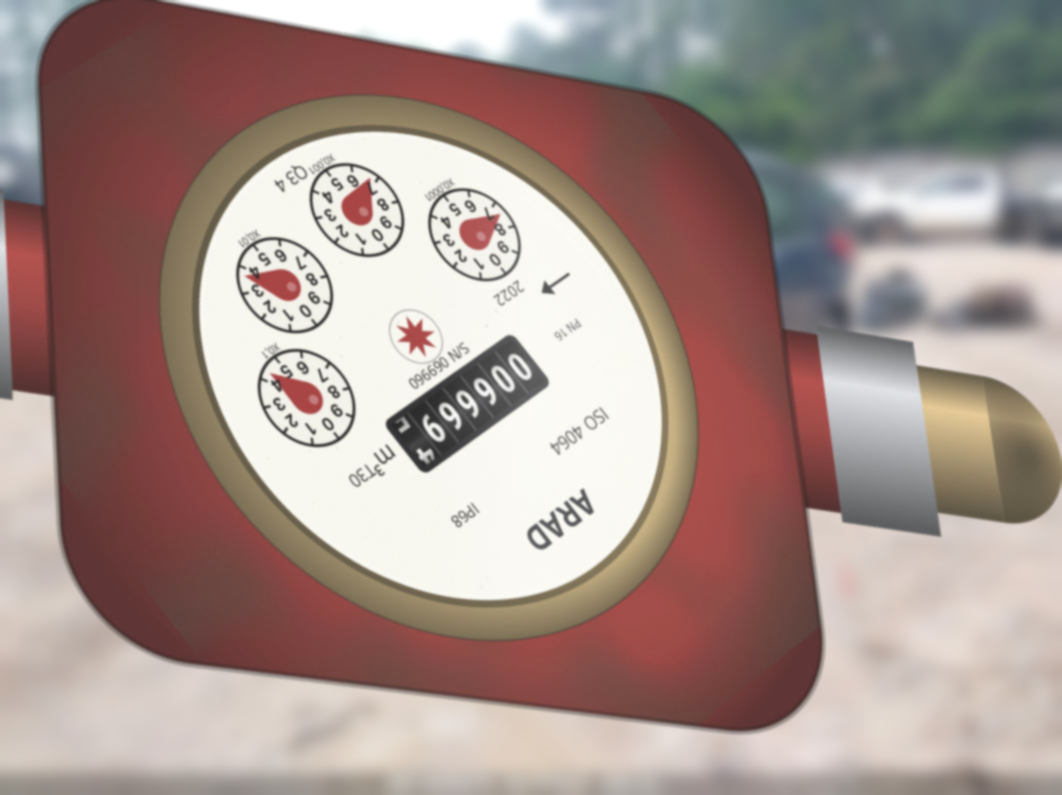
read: 66694.4367 m³
